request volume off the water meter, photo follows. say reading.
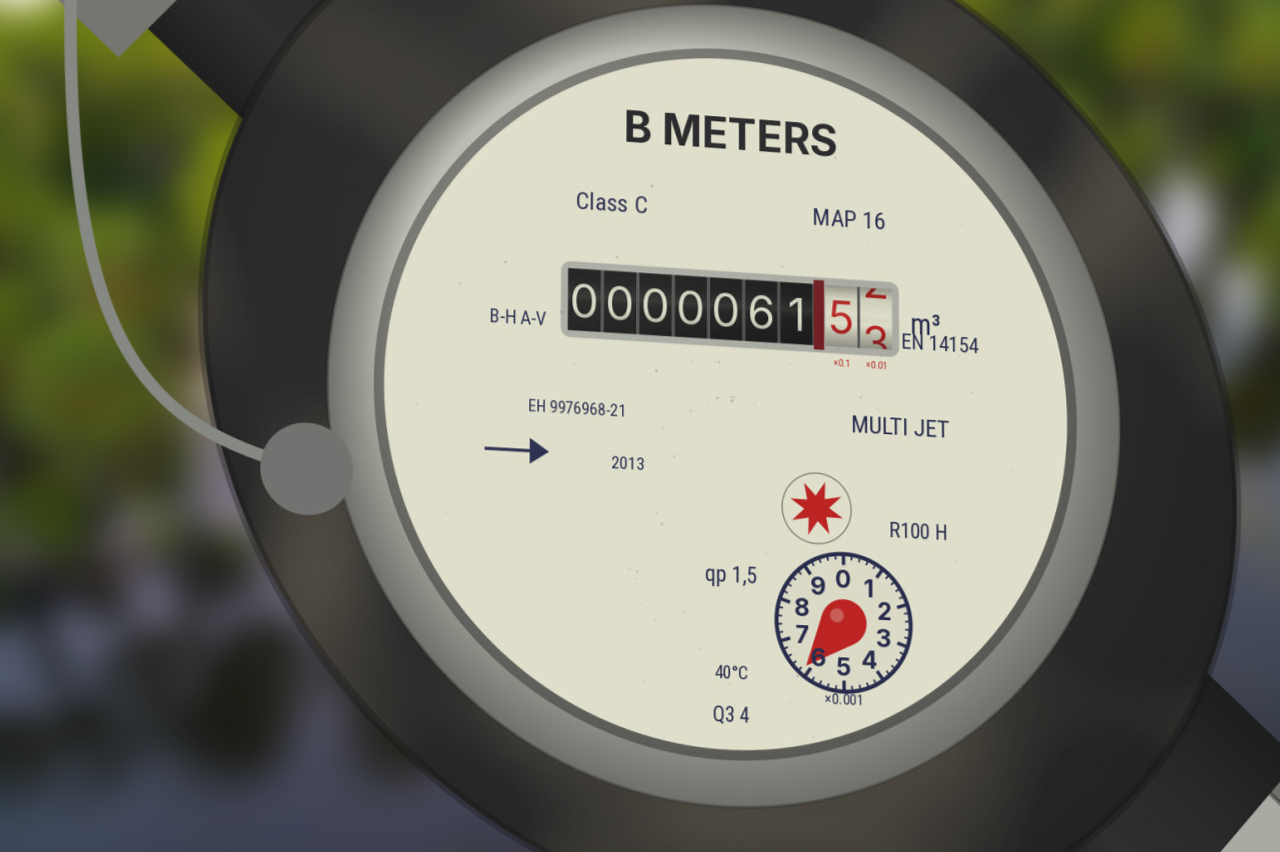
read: 61.526 m³
